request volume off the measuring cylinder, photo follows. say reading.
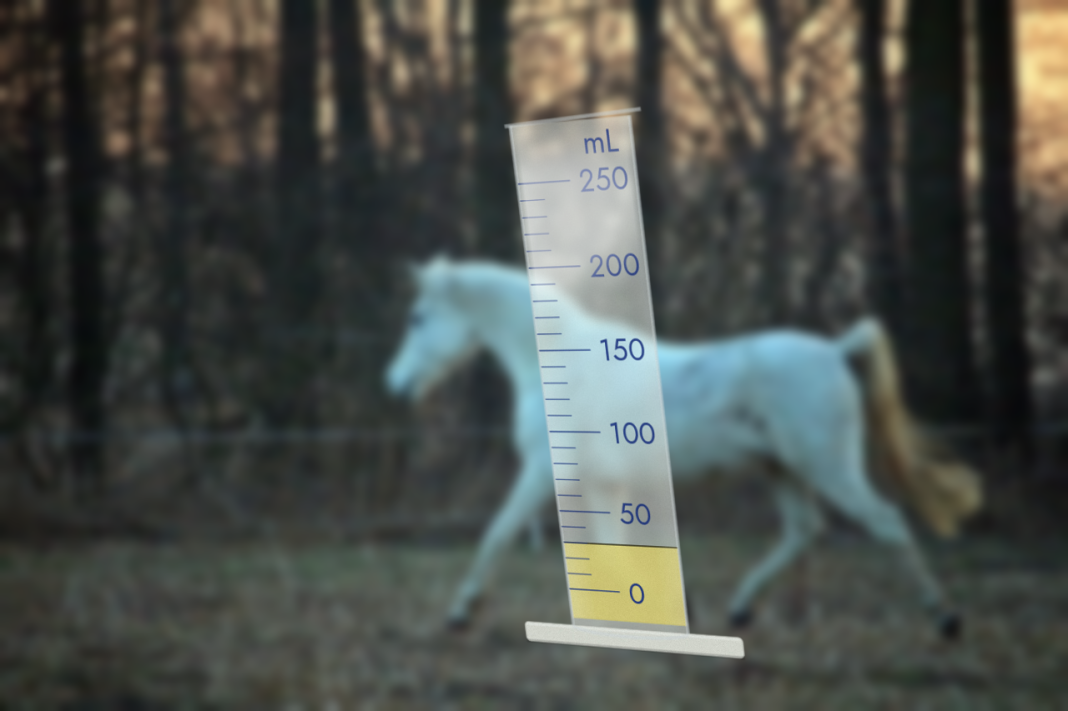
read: 30 mL
